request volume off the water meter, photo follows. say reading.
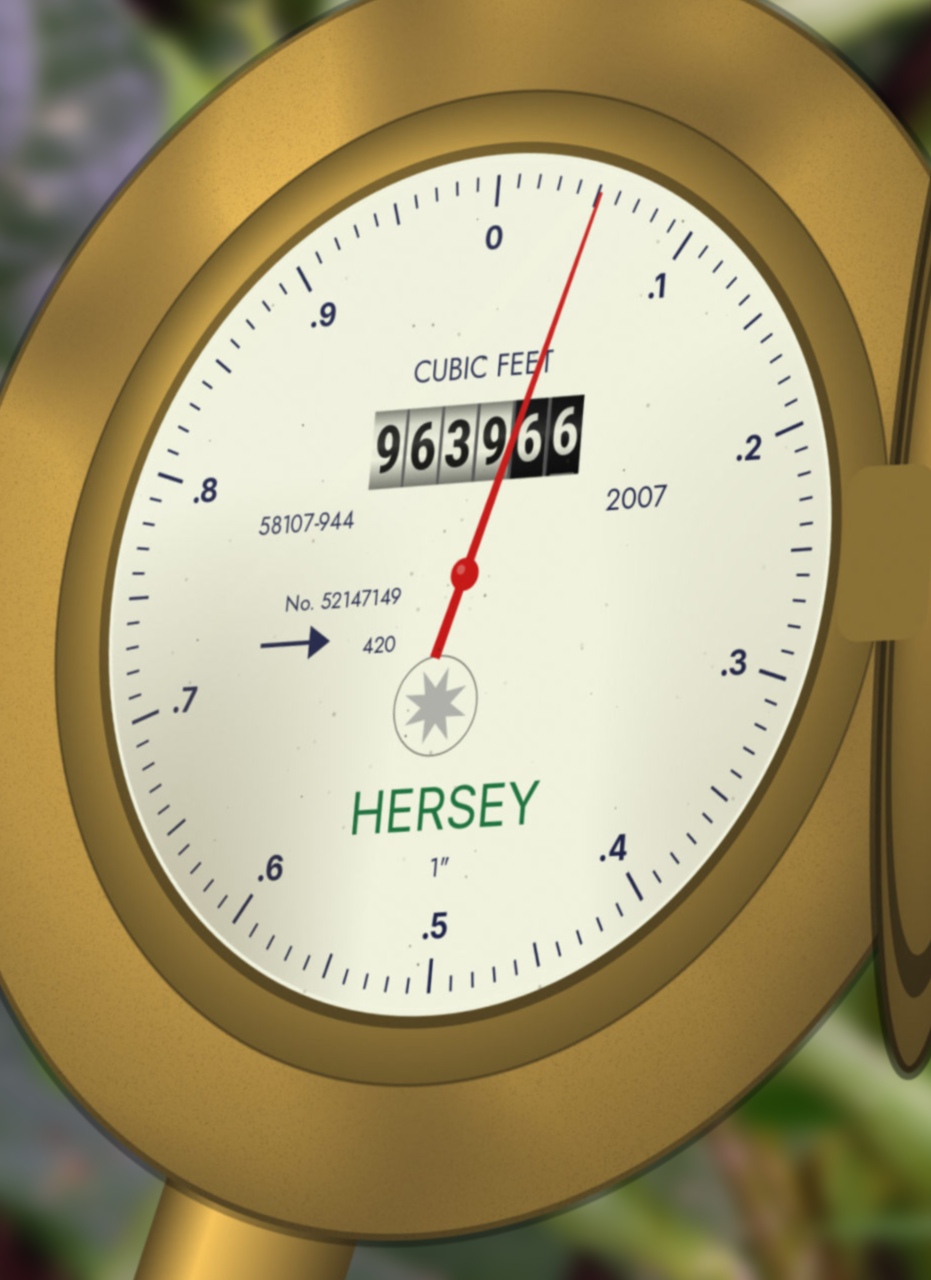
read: 963966.05 ft³
